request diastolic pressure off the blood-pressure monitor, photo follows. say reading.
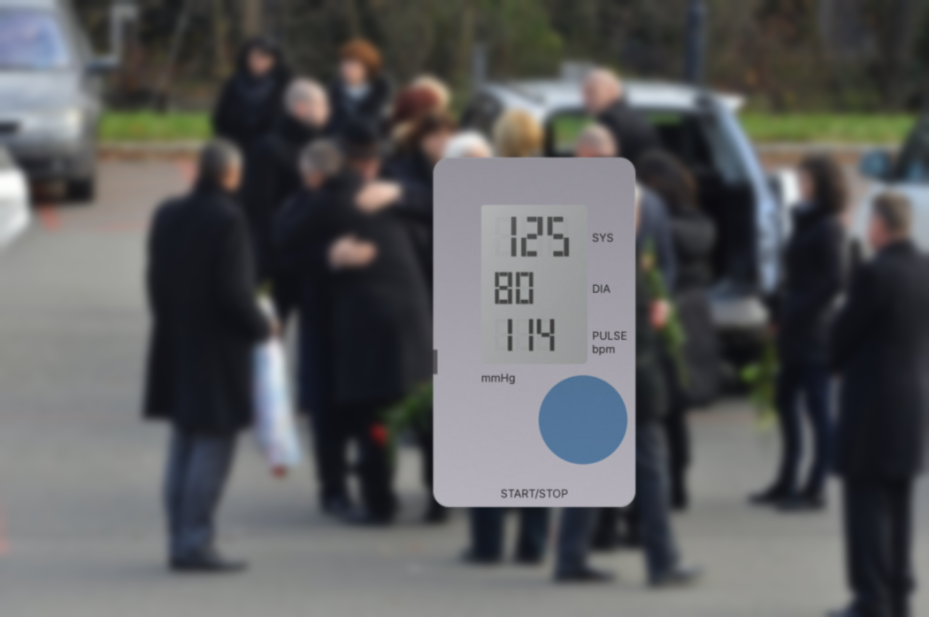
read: 80 mmHg
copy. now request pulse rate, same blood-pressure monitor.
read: 114 bpm
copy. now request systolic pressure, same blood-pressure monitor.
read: 125 mmHg
